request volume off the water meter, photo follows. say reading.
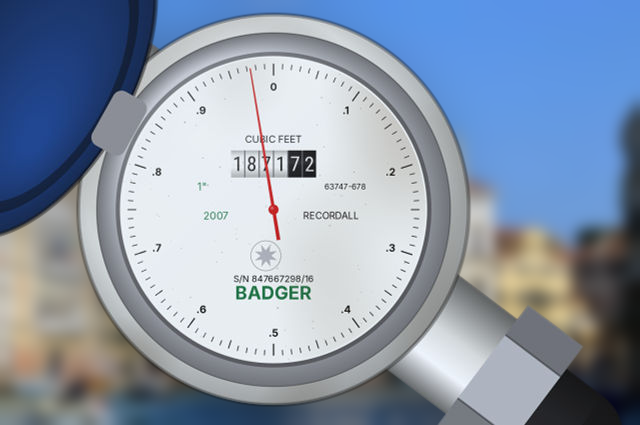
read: 187171.97 ft³
